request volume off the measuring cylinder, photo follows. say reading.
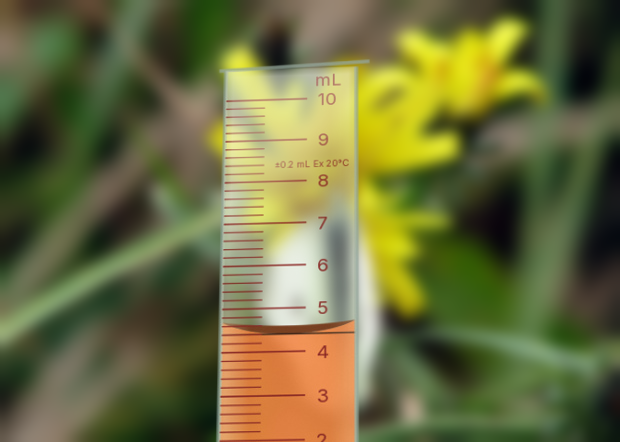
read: 4.4 mL
